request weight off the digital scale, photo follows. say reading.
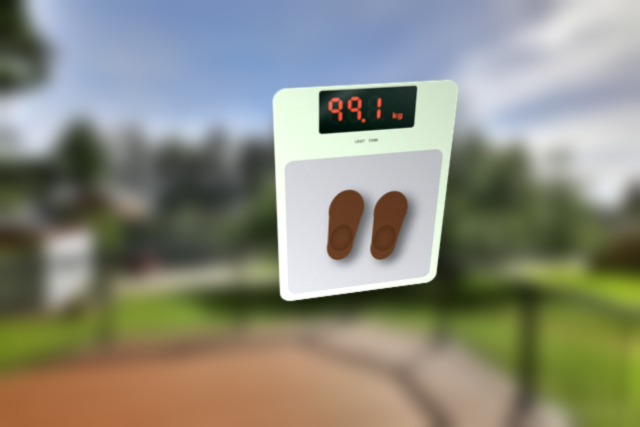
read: 99.1 kg
